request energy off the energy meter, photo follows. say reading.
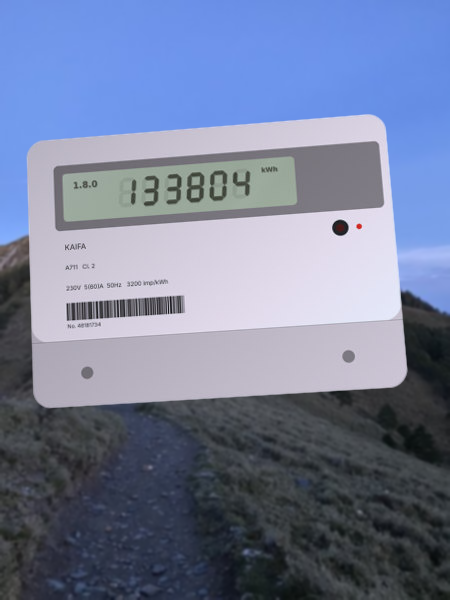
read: 133804 kWh
